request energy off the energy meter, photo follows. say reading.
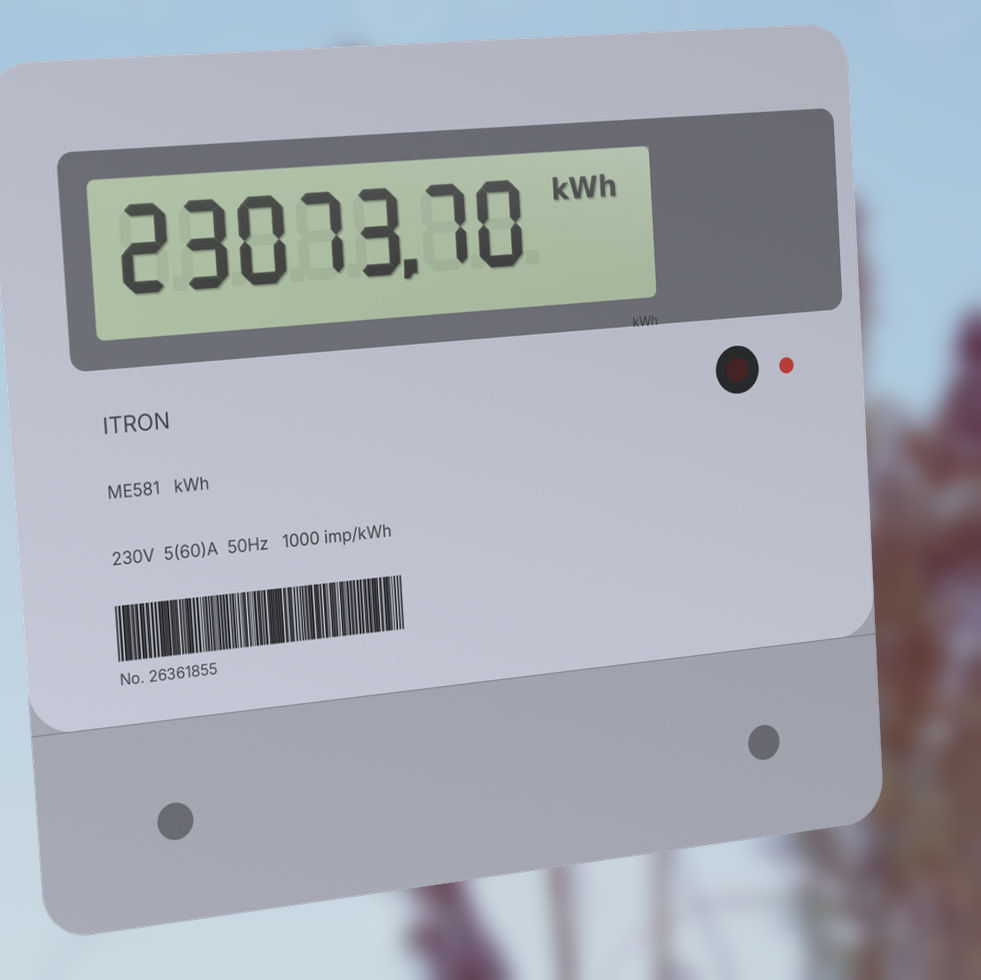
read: 23073.70 kWh
